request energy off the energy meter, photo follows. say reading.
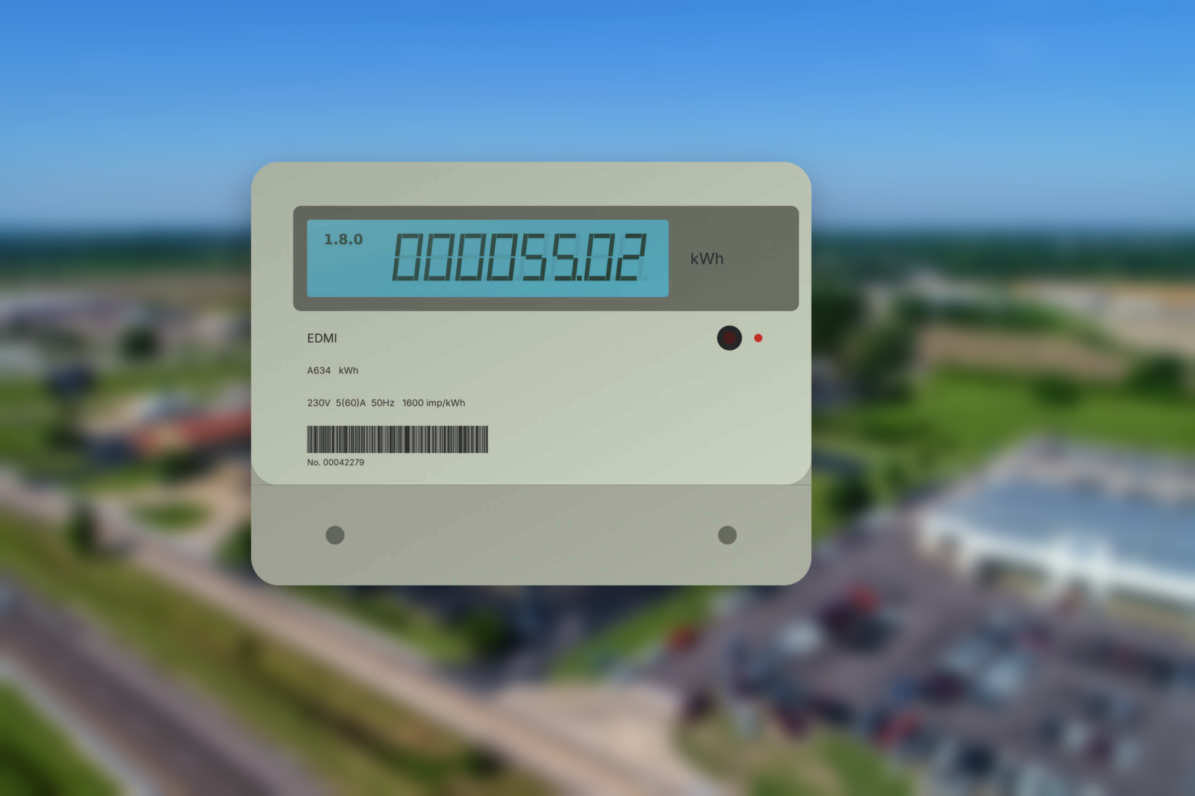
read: 55.02 kWh
